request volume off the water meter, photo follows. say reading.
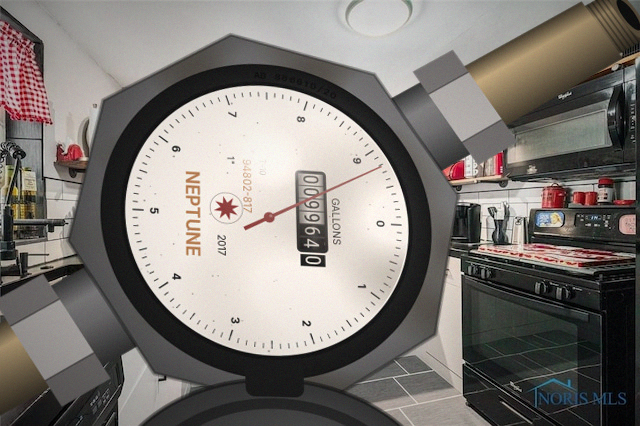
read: 99639.2 gal
